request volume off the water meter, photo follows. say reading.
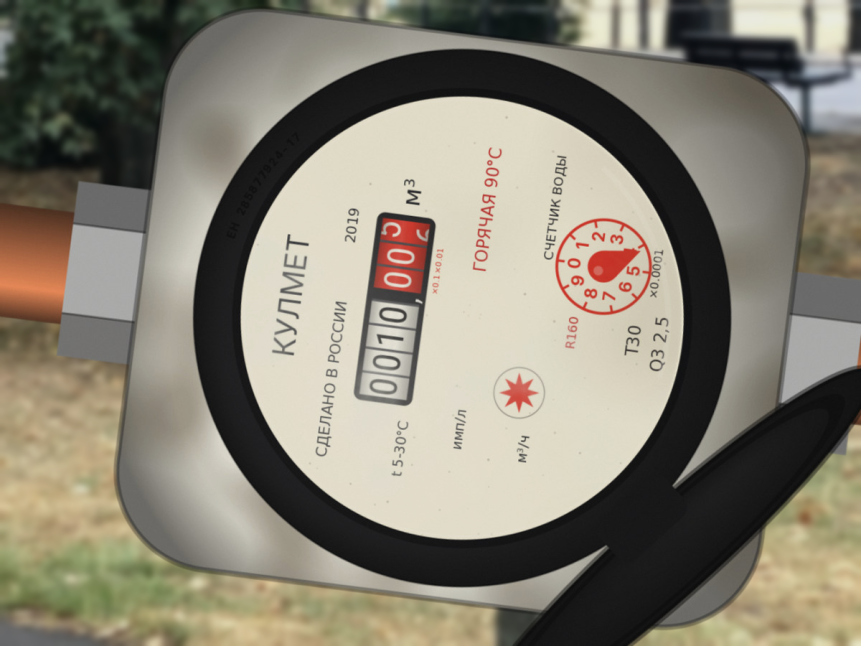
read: 10.0054 m³
